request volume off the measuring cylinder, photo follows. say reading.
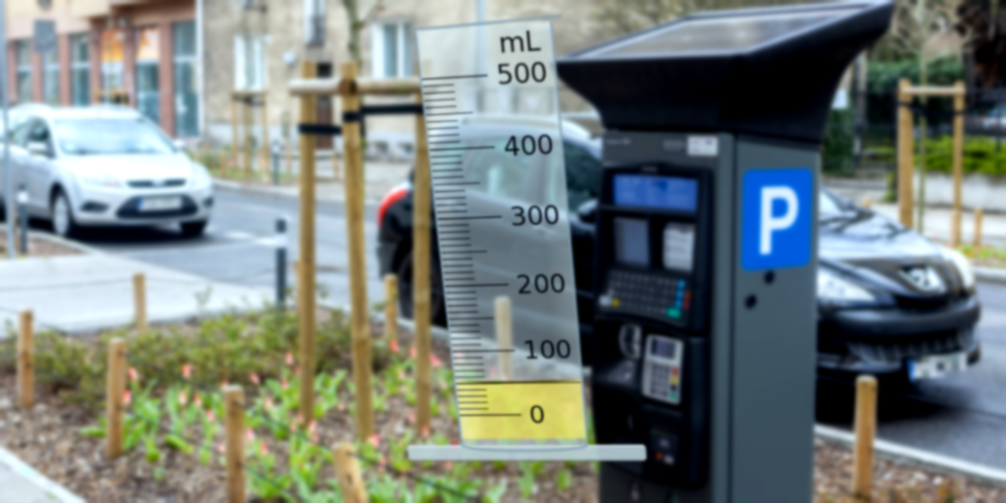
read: 50 mL
